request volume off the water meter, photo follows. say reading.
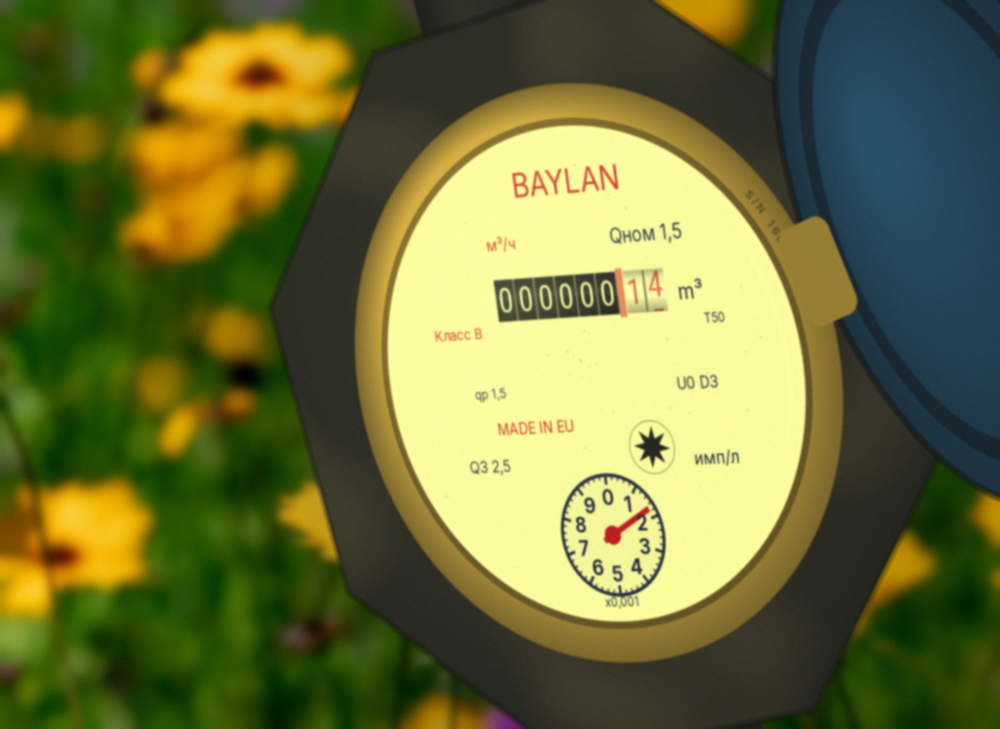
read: 0.141 m³
